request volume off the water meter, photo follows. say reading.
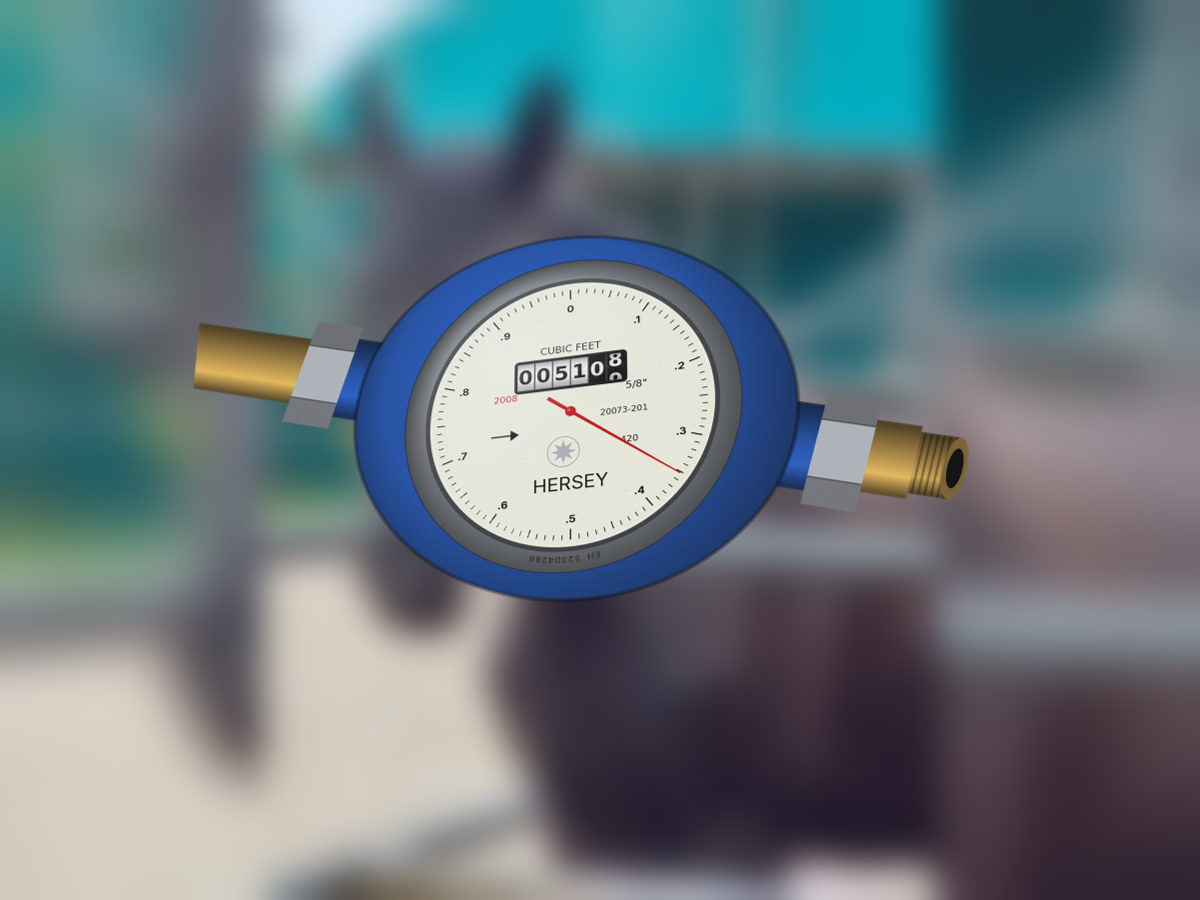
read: 5108.35 ft³
